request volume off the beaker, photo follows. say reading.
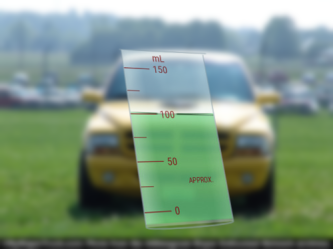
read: 100 mL
